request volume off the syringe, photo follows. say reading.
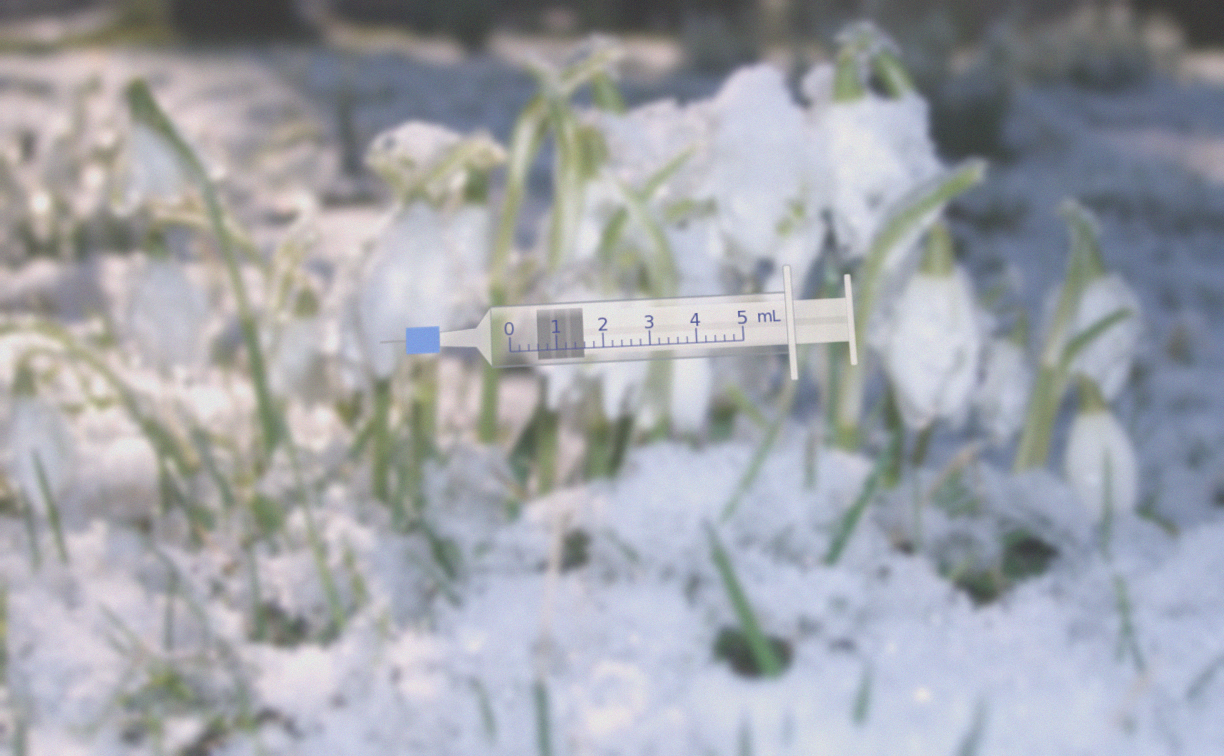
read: 0.6 mL
